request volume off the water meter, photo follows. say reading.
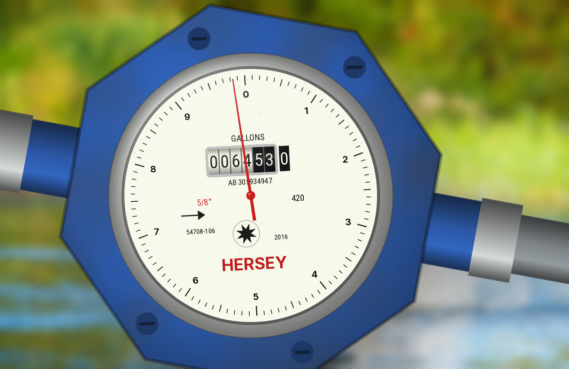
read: 64529.8 gal
